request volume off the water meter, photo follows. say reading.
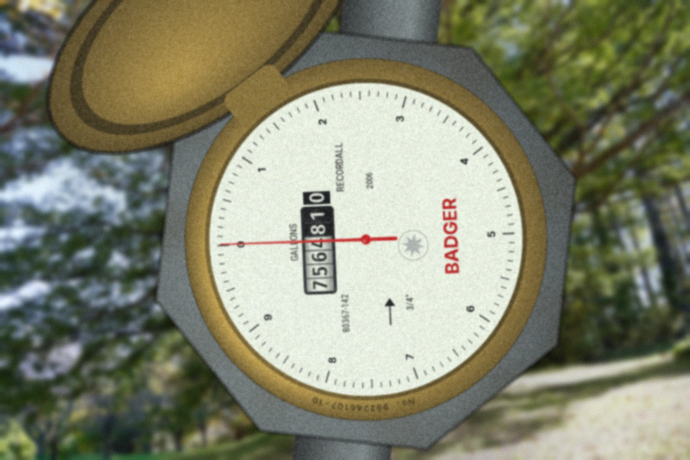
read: 7564810.0 gal
